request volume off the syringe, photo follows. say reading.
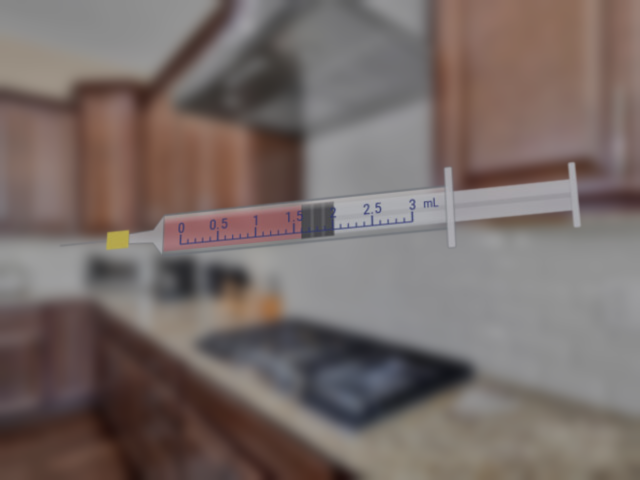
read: 1.6 mL
